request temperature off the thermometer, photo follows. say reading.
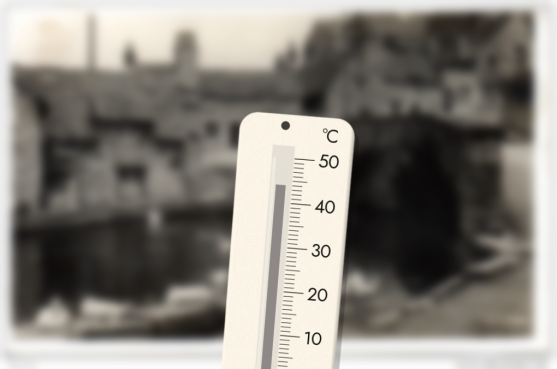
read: 44 °C
